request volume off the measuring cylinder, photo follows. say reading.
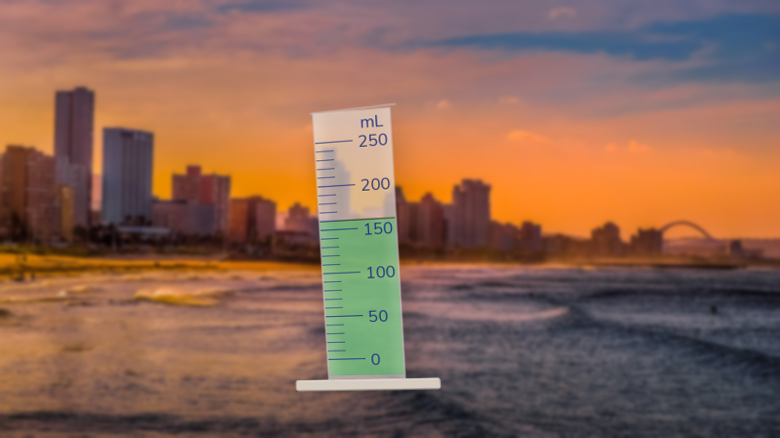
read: 160 mL
